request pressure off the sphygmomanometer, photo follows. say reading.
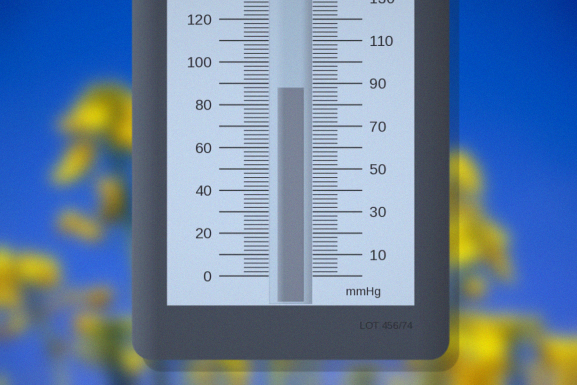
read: 88 mmHg
